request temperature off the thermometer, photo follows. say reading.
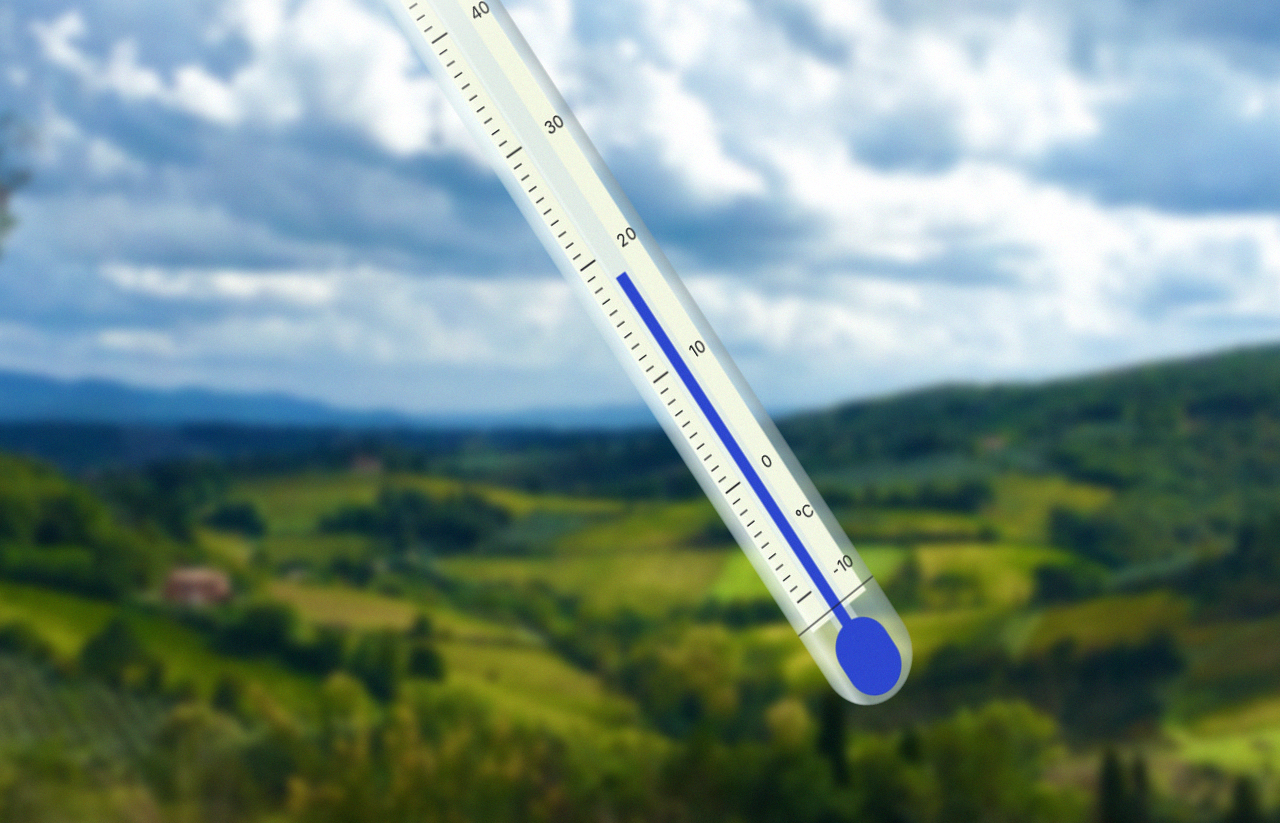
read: 18 °C
